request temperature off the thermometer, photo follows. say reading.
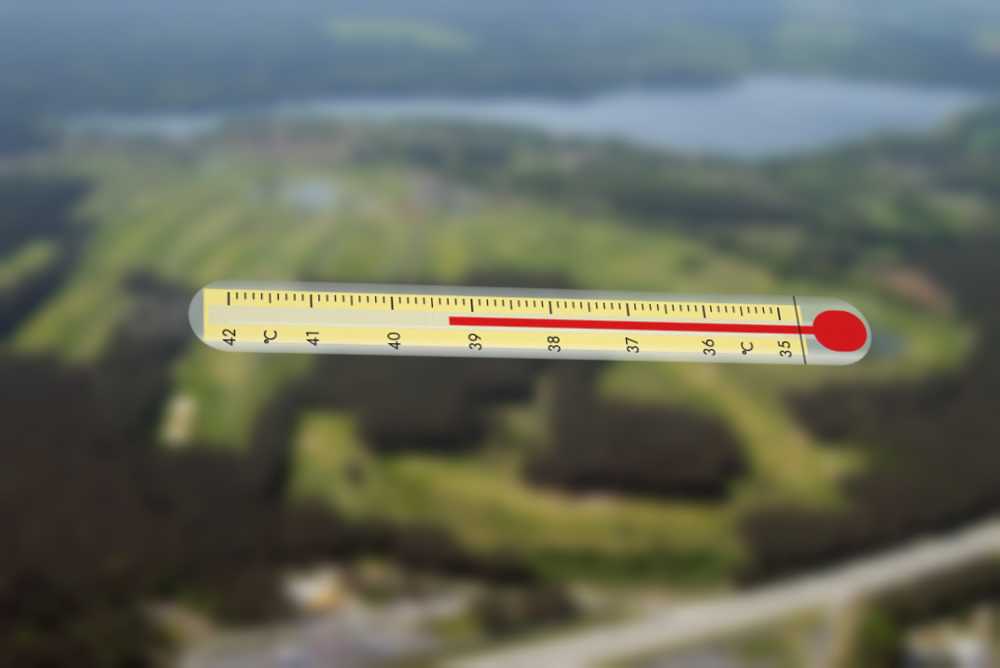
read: 39.3 °C
